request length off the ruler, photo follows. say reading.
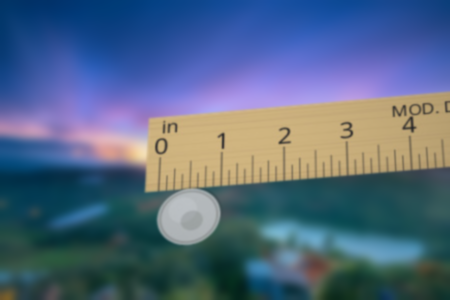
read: 1 in
